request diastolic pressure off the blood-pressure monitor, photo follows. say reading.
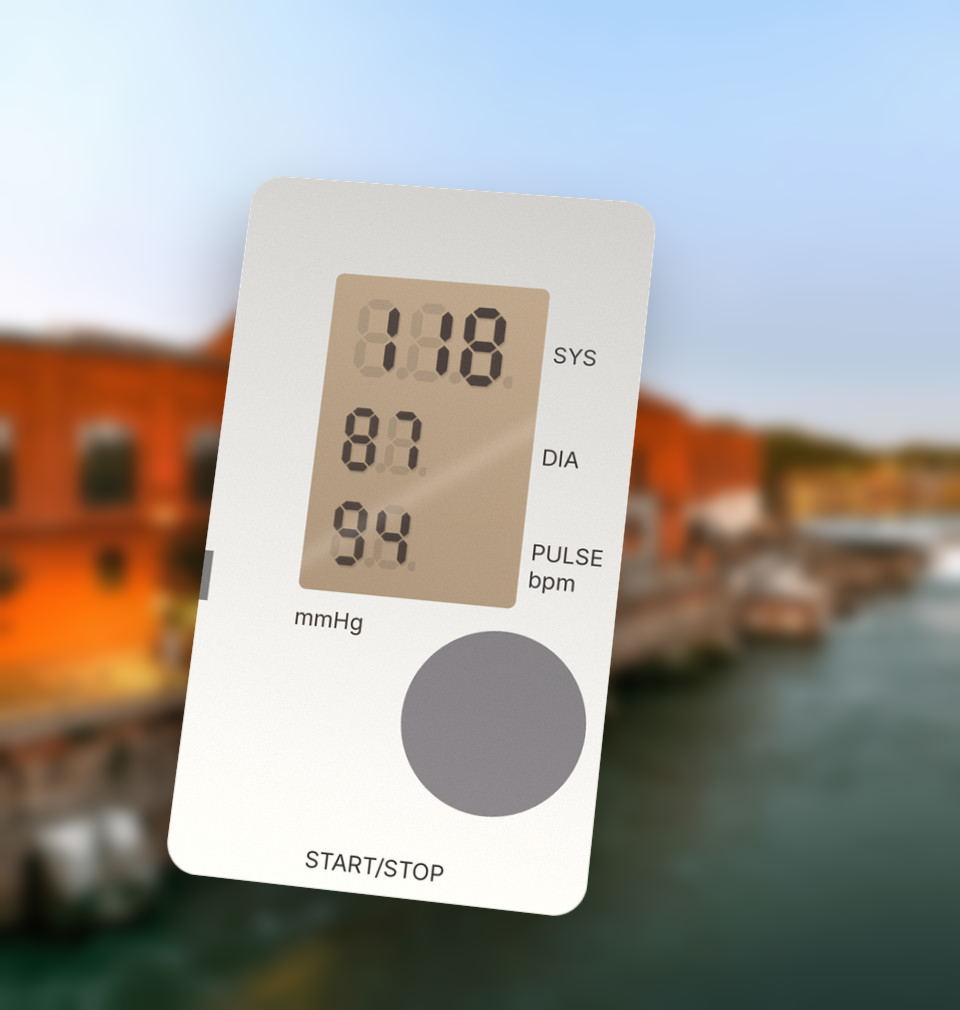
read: 87 mmHg
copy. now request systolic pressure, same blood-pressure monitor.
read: 118 mmHg
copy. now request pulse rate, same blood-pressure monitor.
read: 94 bpm
